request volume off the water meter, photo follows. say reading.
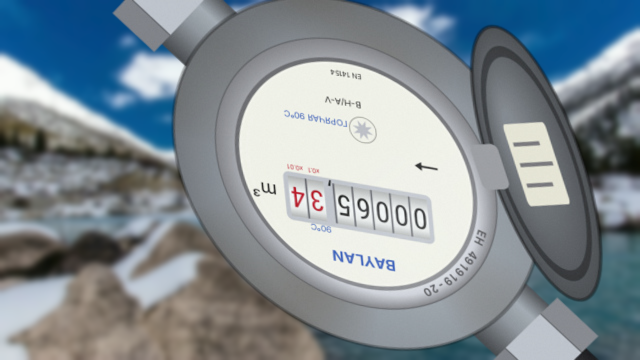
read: 65.34 m³
